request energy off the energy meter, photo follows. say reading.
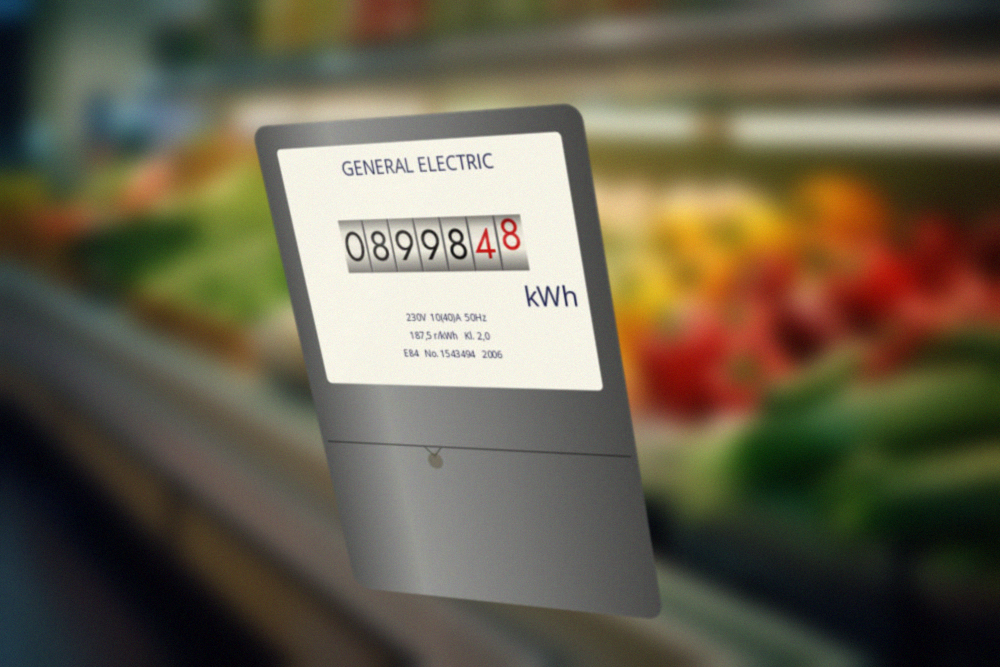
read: 8998.48 kWh
